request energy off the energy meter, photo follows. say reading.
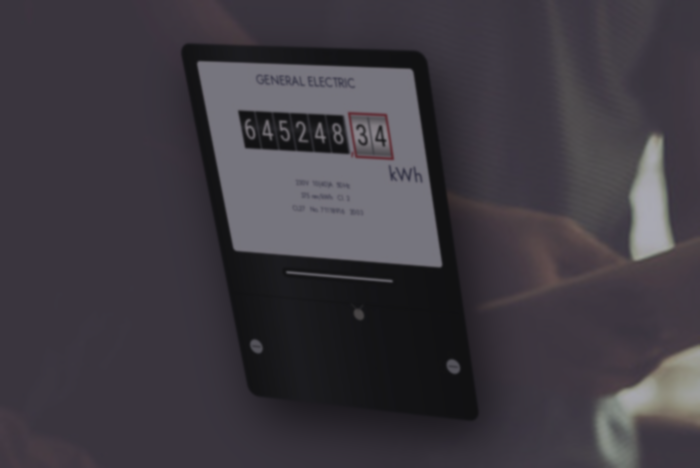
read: 645248.34 kWh
